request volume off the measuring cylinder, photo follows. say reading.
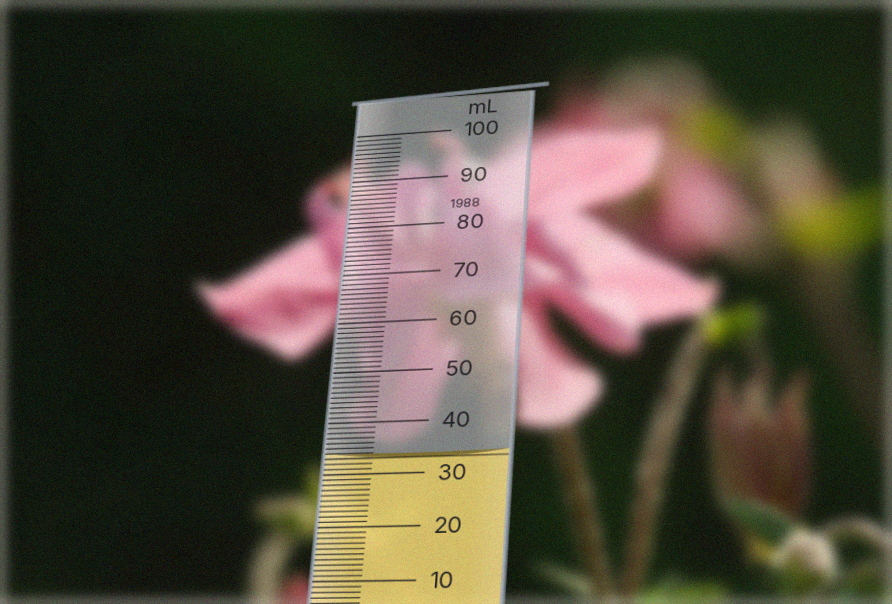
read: 33 mL
